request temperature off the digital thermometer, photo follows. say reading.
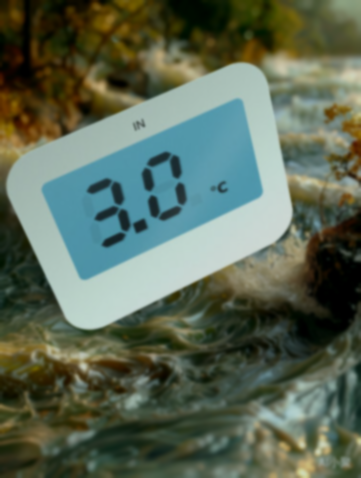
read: 3.0 °C
